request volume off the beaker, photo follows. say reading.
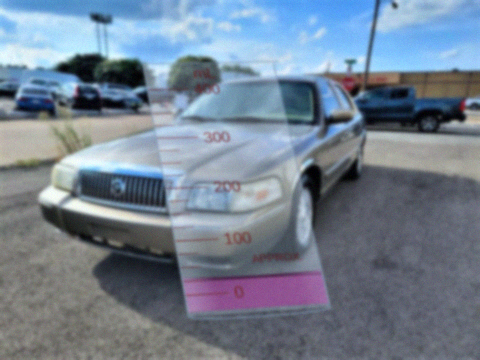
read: 25 mL
